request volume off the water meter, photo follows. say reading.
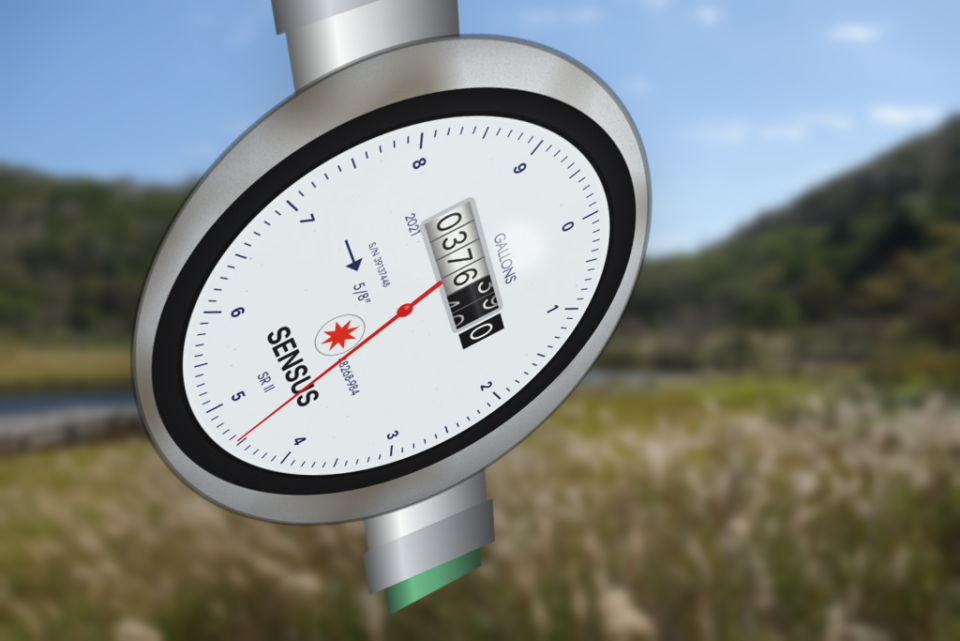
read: 376394.5 gal
